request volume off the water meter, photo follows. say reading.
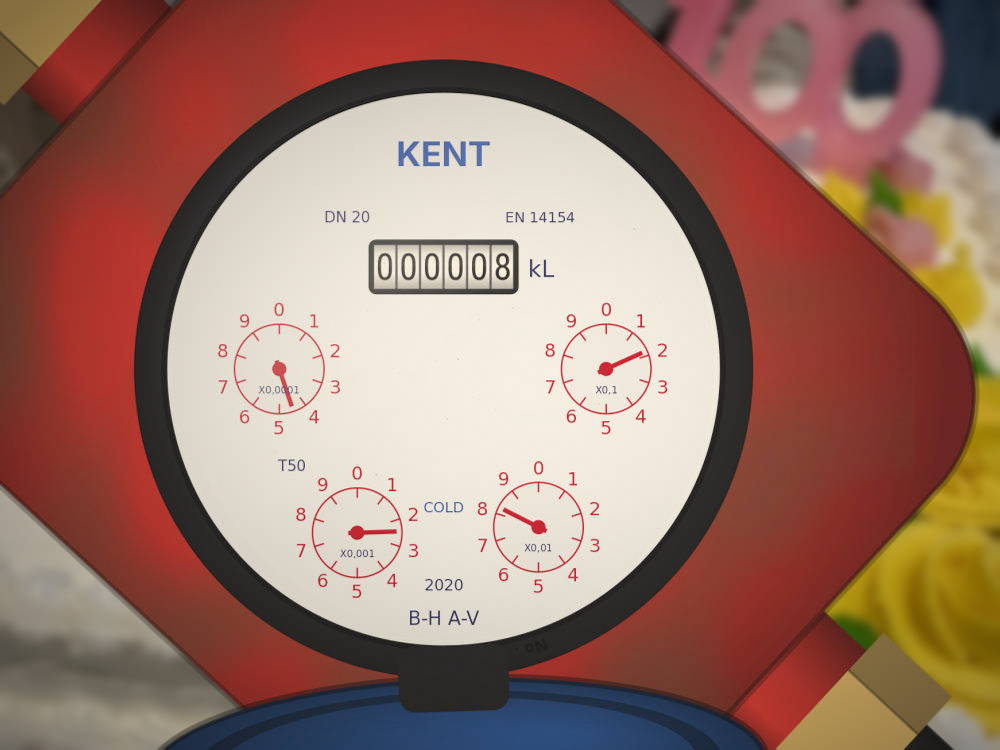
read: 8.1824 kL
